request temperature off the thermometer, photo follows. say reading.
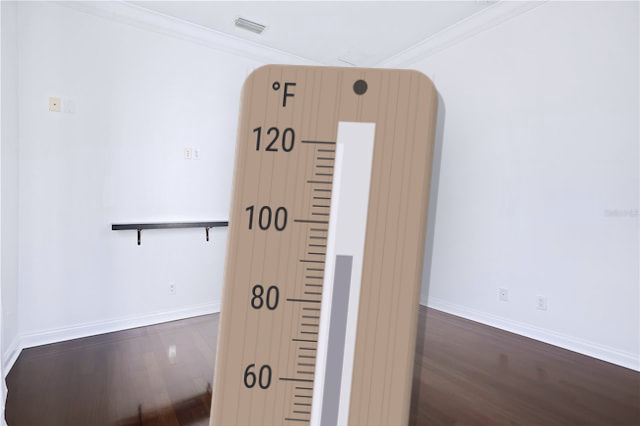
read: 92 °F
